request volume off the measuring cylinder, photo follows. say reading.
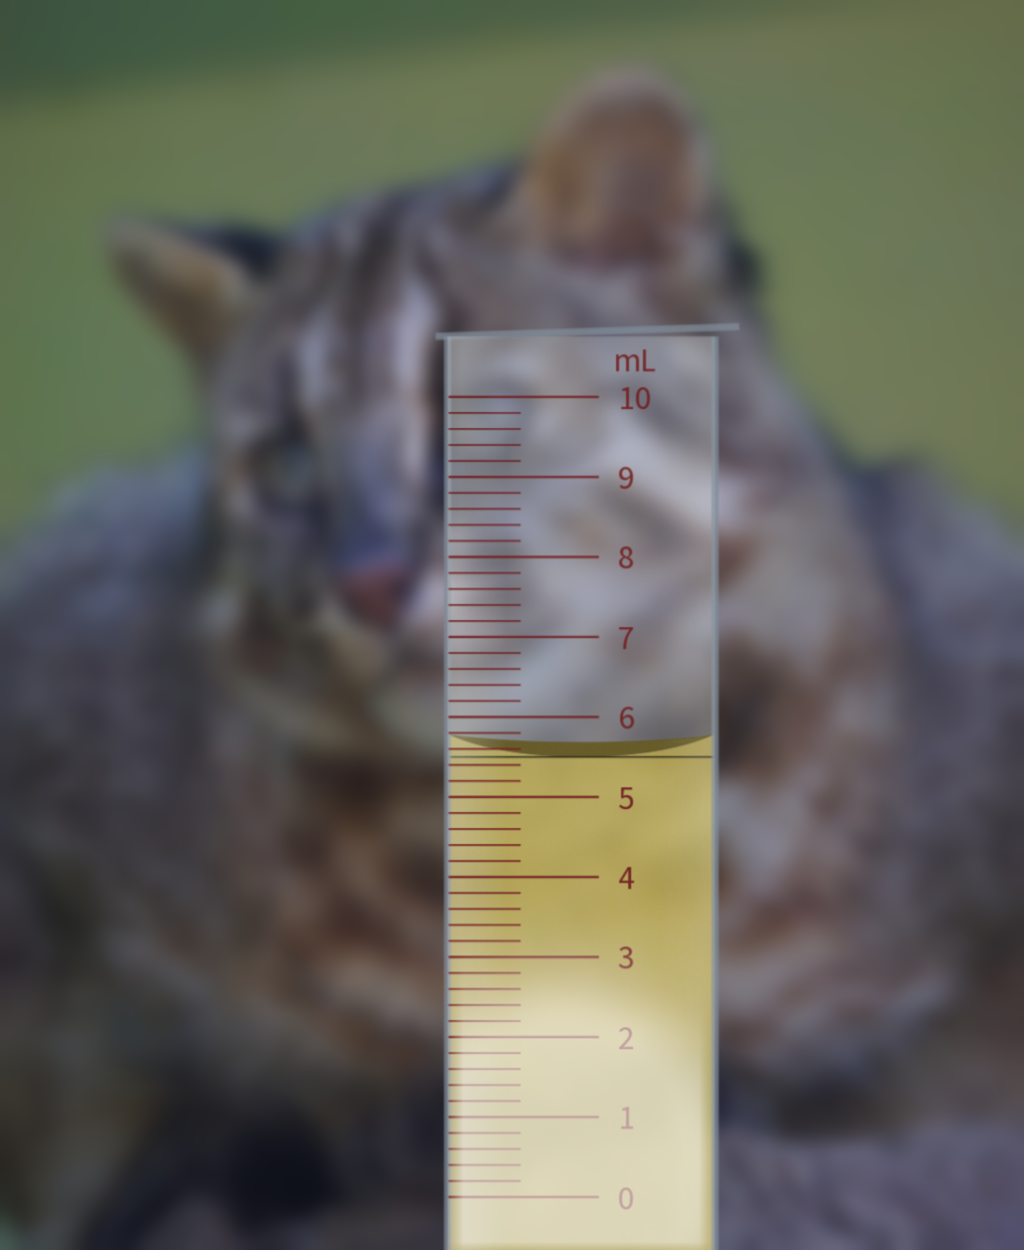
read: 5.5 mL
